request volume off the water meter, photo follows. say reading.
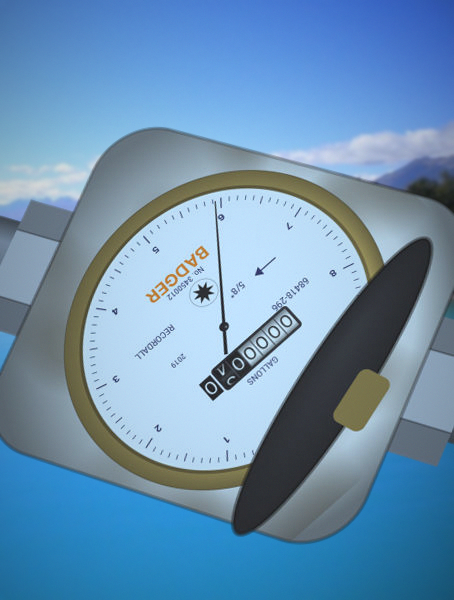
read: 35.9 gal
